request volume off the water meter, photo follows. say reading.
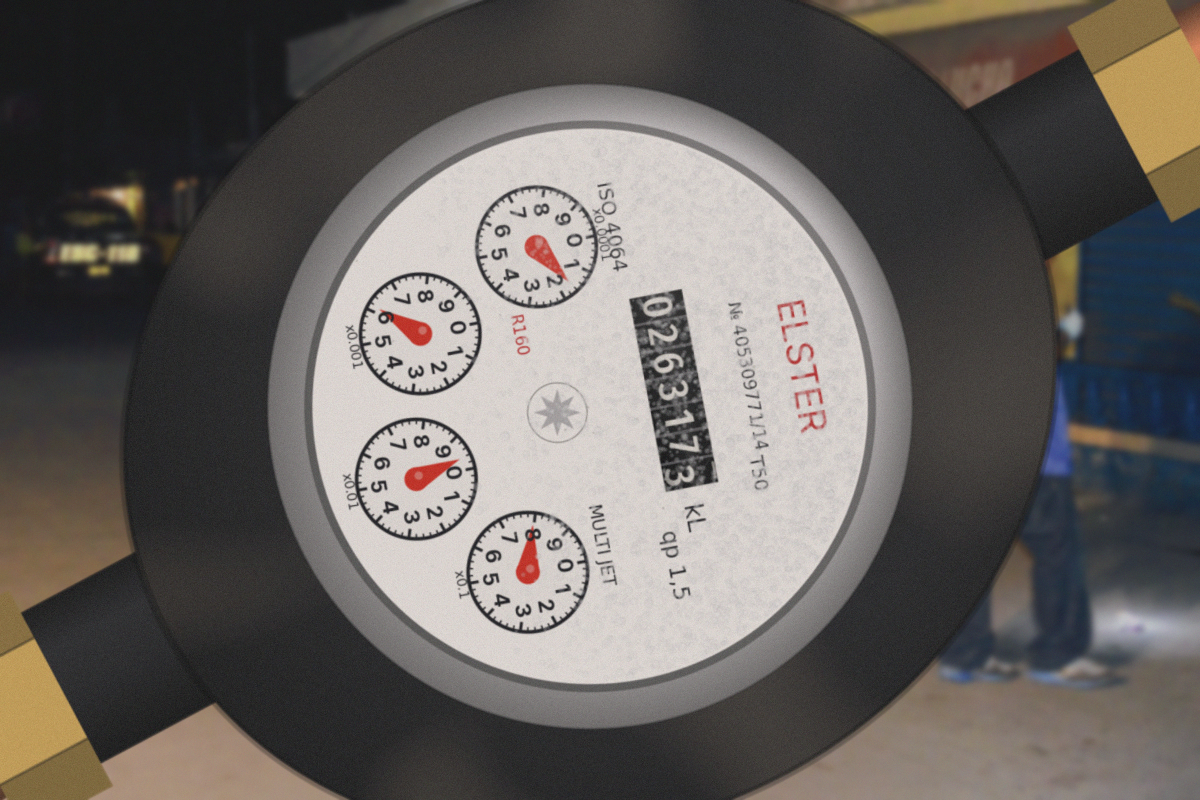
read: 263172.7961 kL
